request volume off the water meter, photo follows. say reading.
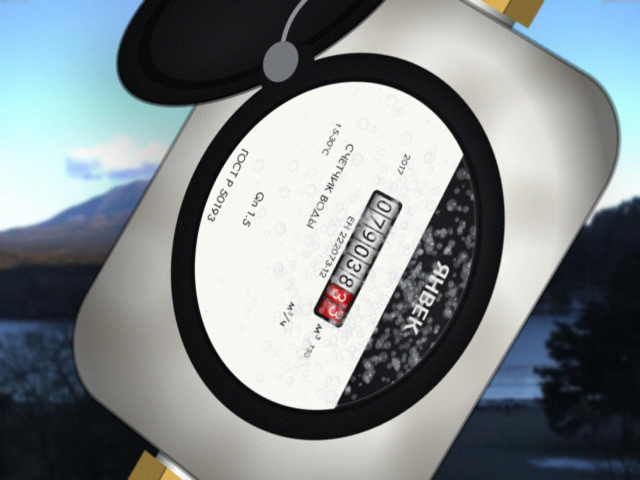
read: 79038.33 m³
